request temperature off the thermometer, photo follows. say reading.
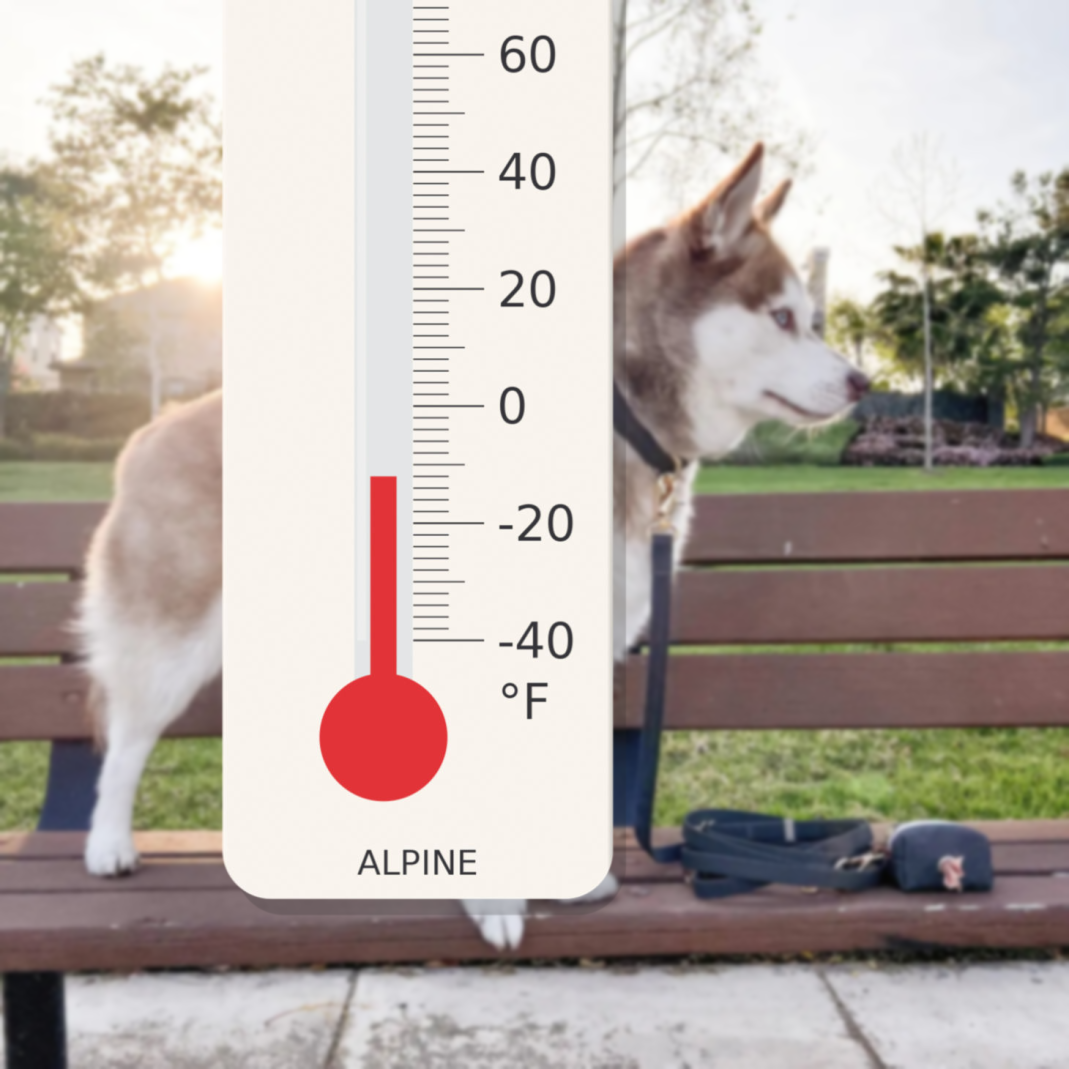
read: -12 °F
